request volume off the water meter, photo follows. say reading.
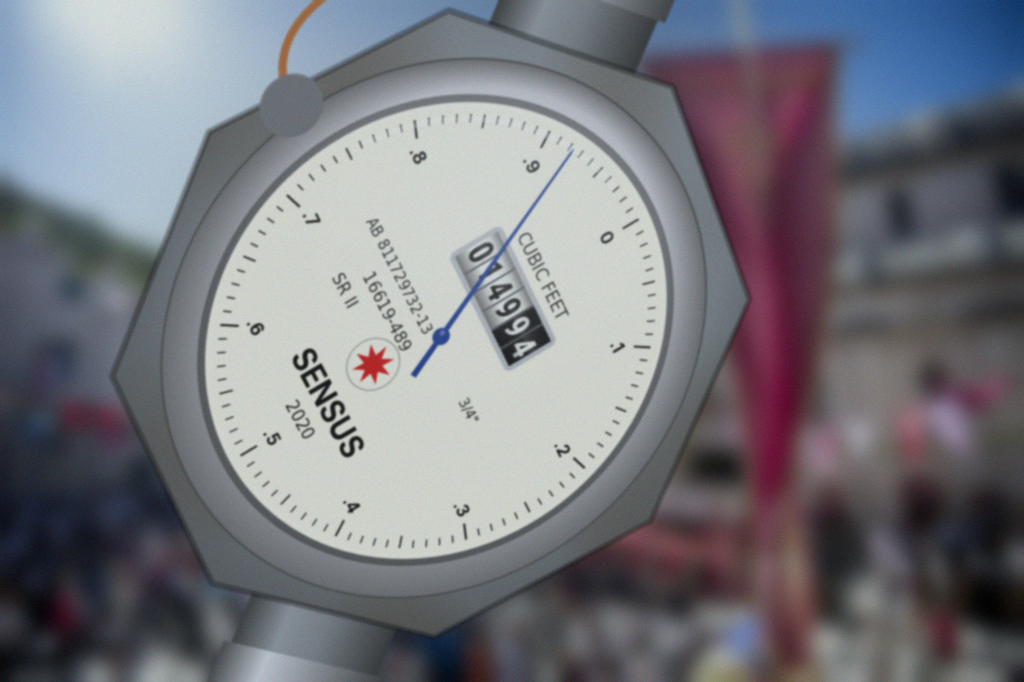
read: 14993.92 ft³
